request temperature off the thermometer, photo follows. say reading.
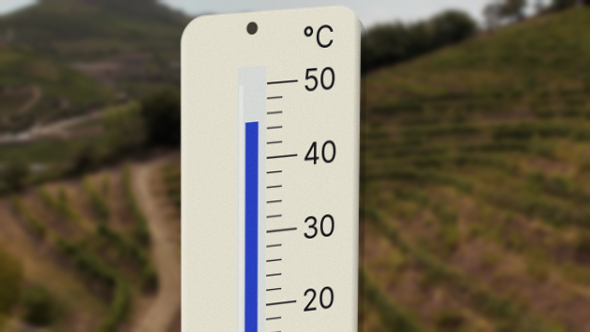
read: 45 °C
